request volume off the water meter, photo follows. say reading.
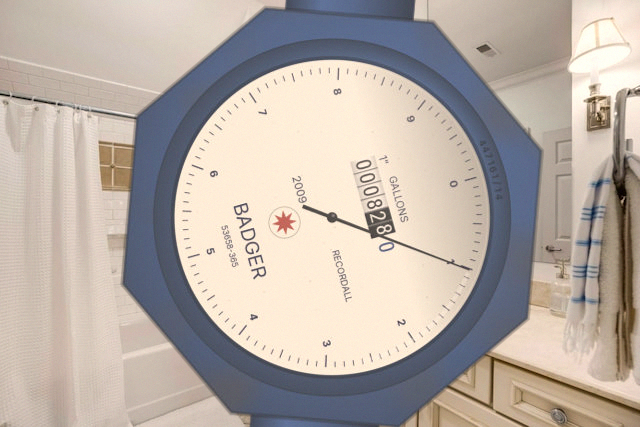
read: 8281.0 gal
